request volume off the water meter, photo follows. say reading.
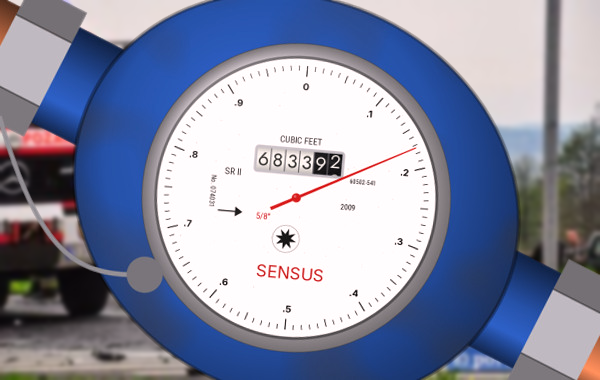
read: 683392.17 ft³
